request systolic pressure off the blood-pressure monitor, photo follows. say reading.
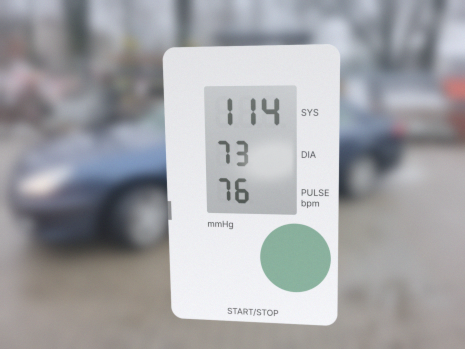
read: 114 mmHg
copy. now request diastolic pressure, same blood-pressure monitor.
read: 73 mmHg
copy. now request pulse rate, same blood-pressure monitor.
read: 76 bpm
